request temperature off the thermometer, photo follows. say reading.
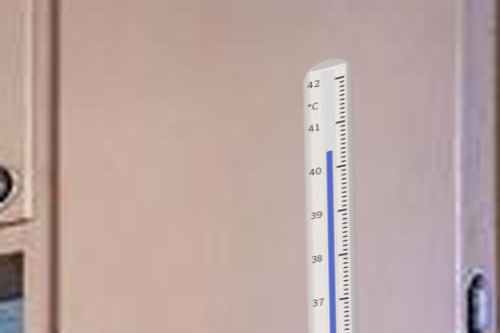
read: 40.4 °C
